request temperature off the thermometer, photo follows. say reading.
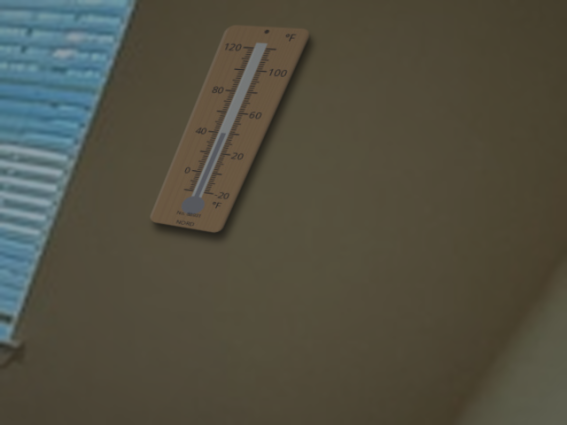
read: 40 °F
